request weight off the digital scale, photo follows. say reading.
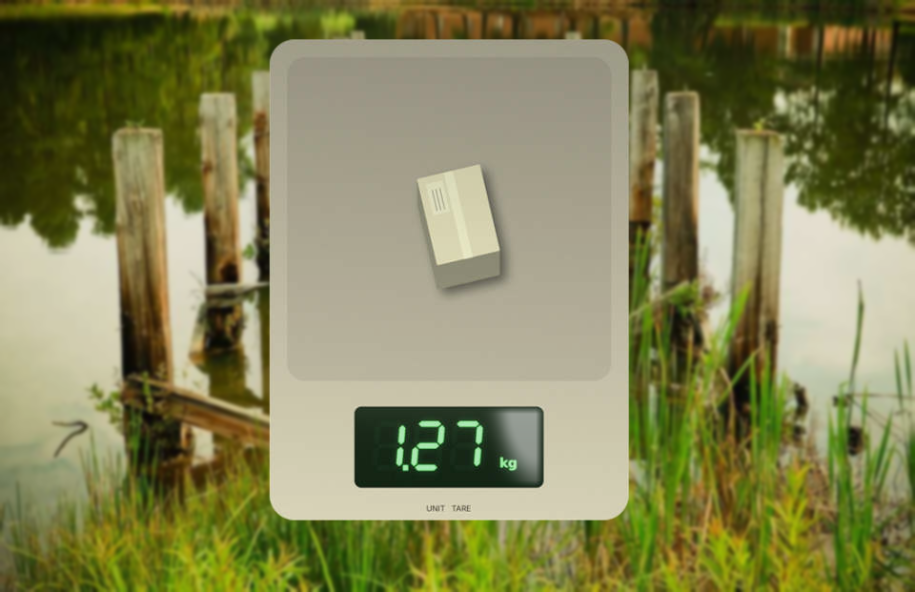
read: 1.27 kg
